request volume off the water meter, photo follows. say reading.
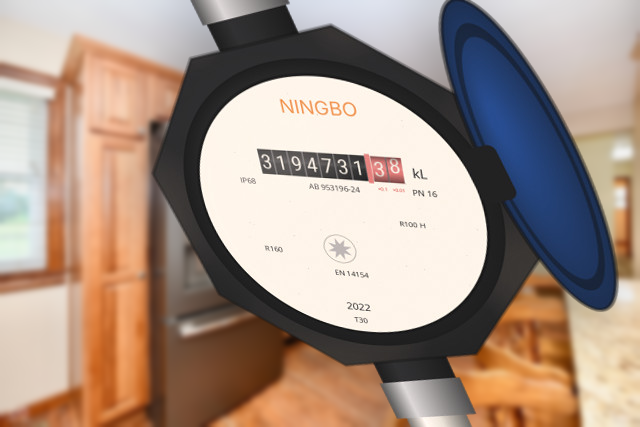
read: 3194731.38 kL
